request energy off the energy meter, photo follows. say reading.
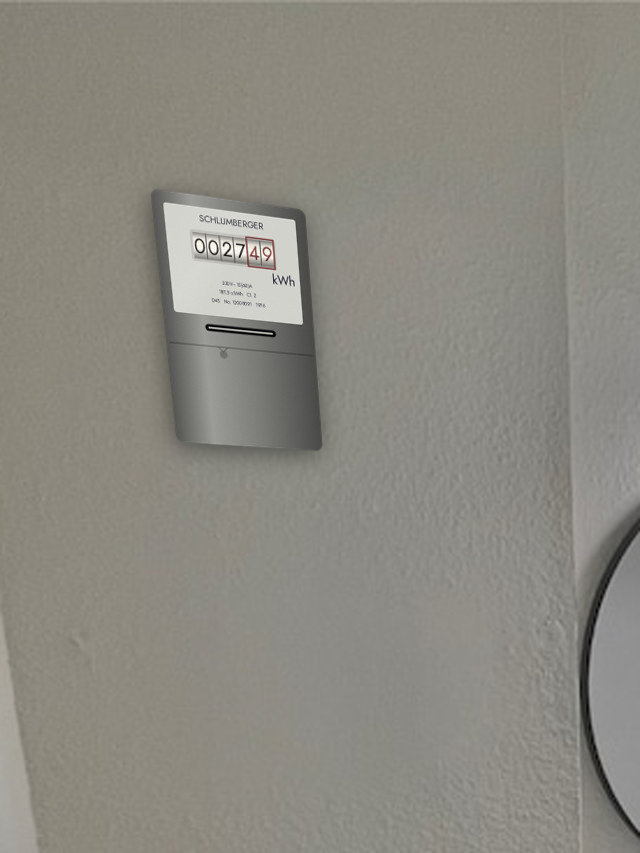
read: 27.49 kWh
